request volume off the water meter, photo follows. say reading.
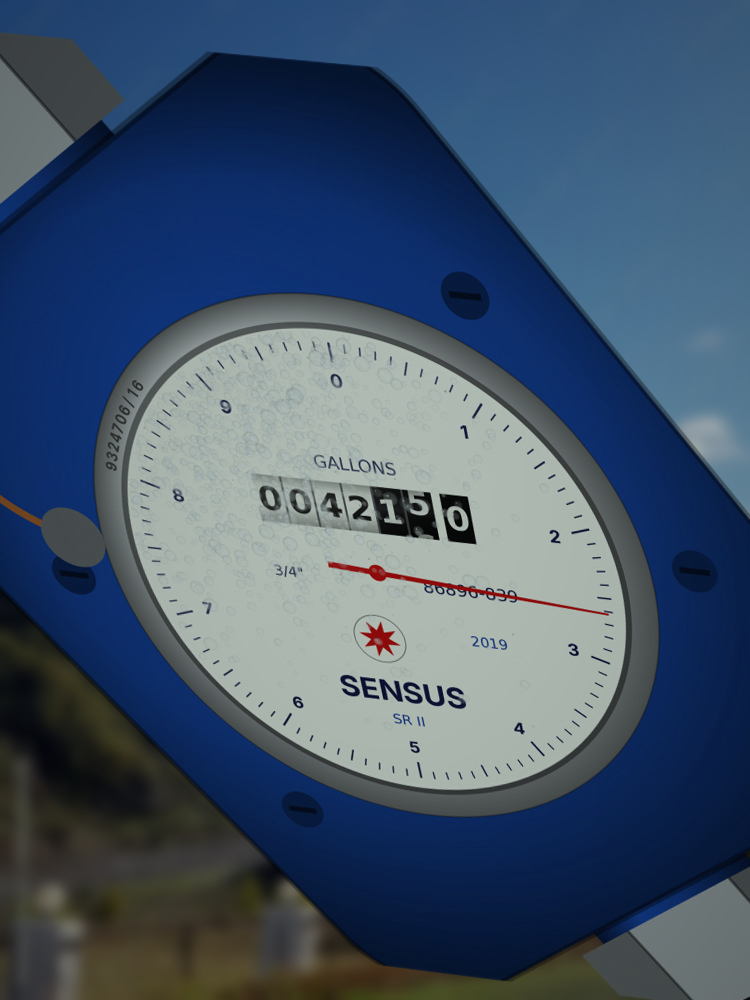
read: 42152.6 gal
